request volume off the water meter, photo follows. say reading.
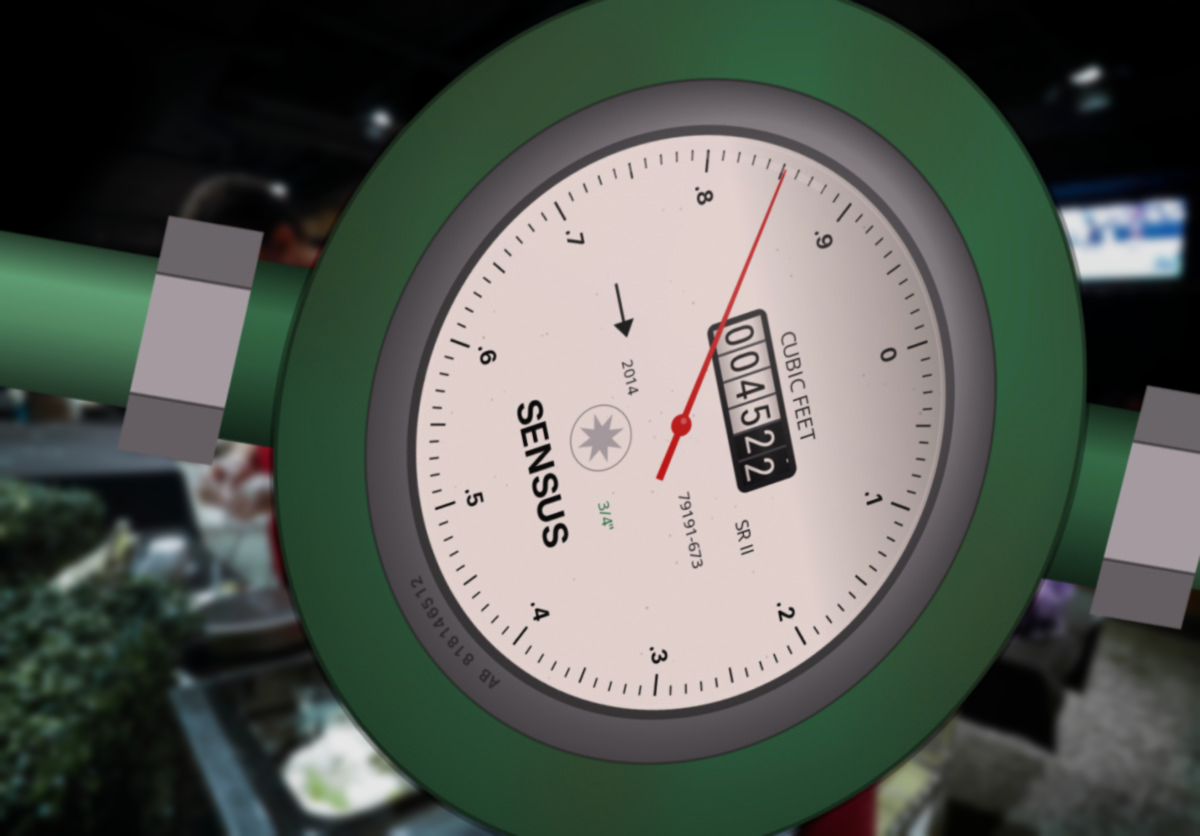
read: 4521.85 ft³
